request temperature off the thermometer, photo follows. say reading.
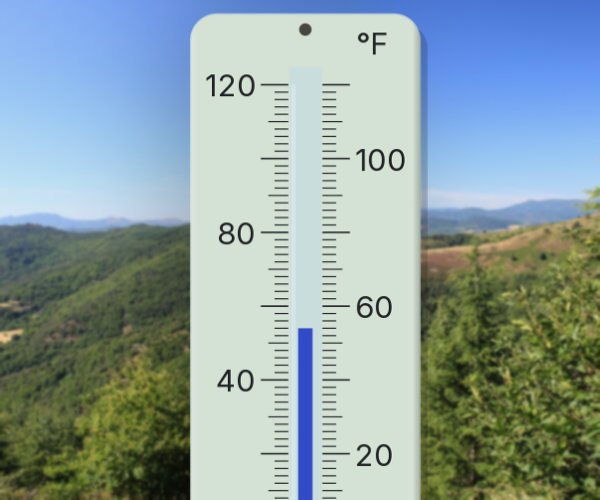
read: 54 °F
